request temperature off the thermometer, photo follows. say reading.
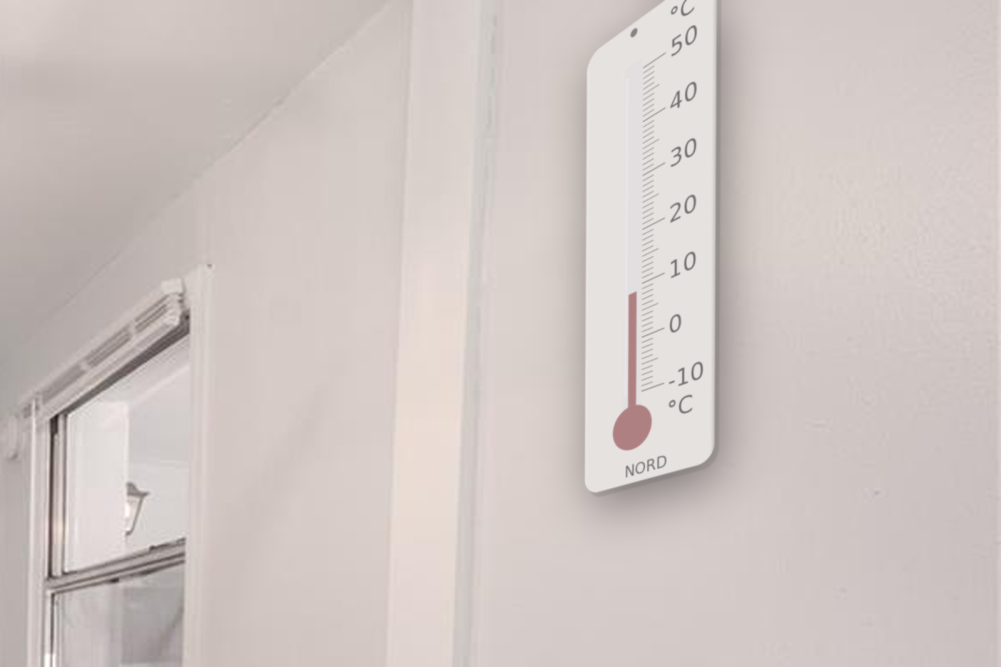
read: 9 °C
